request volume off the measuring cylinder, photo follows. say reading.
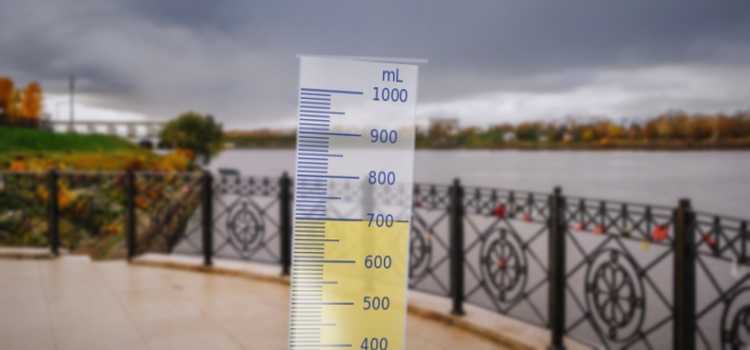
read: 700 mL
